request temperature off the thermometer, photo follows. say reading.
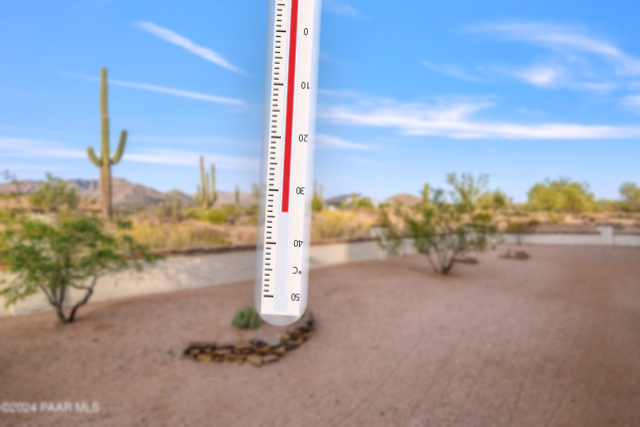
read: 34 °C
